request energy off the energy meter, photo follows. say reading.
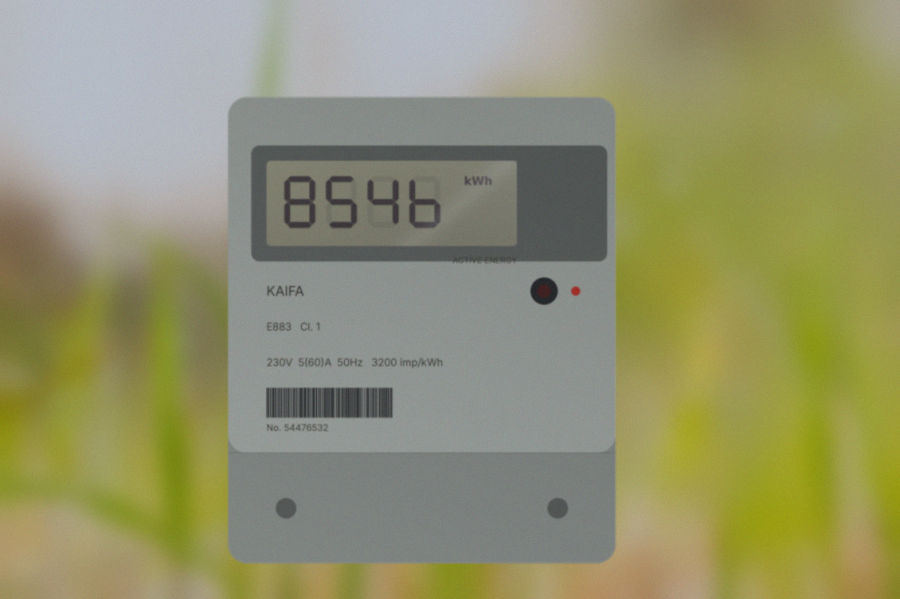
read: 8546 kWh
